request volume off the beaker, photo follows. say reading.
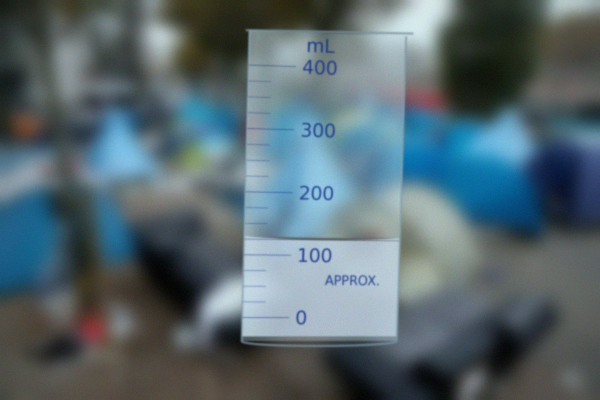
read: 125 mL
